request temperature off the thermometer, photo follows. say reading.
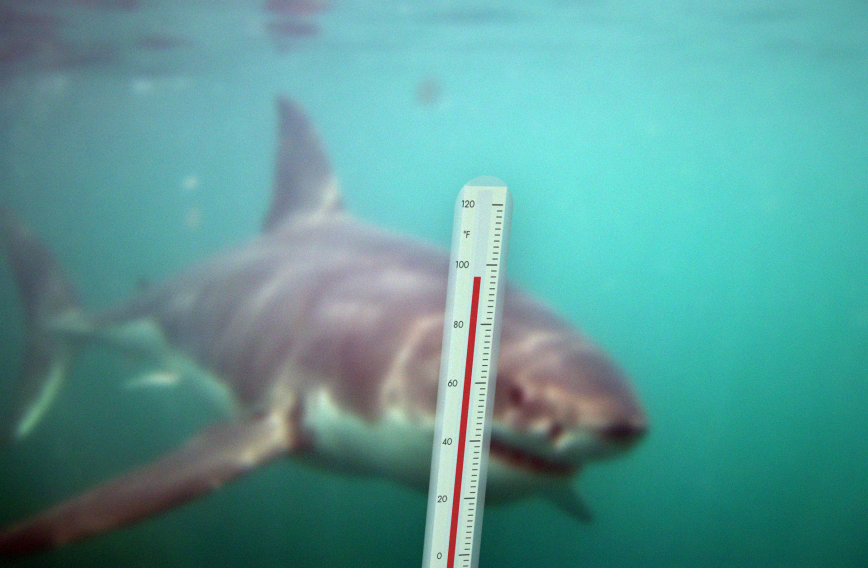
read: 96 °F
